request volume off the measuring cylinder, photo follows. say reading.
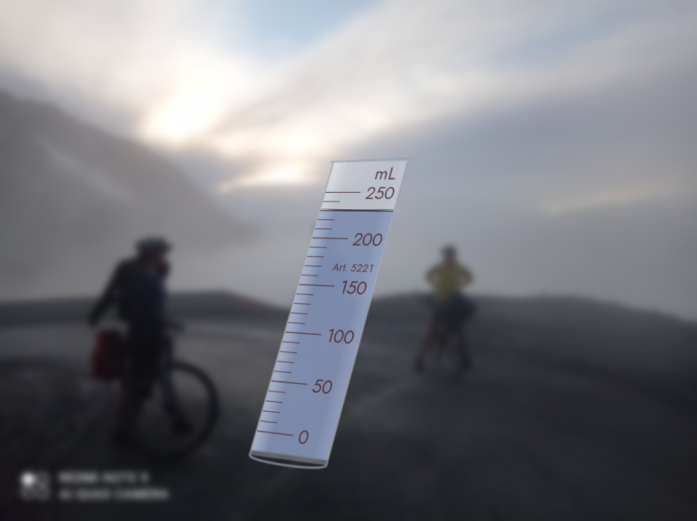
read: 230 mL
